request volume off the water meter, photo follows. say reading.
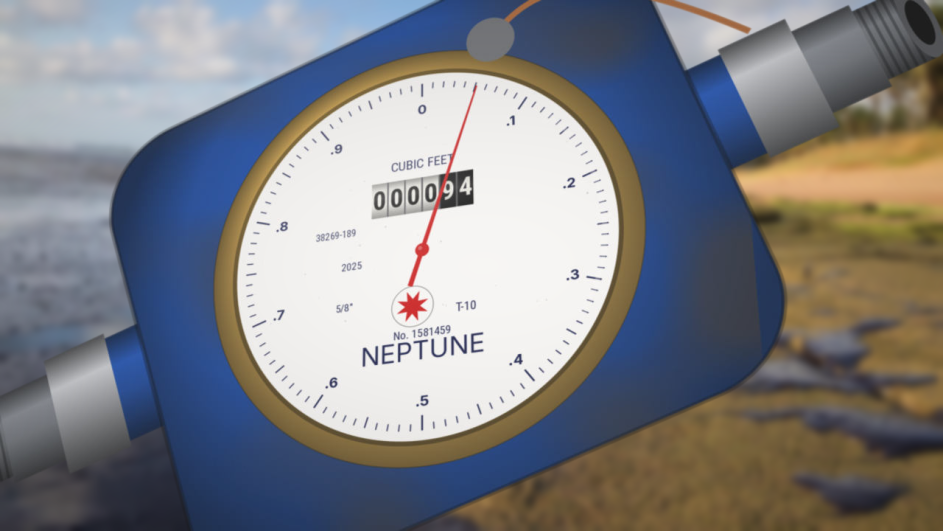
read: 94.05 ft³
